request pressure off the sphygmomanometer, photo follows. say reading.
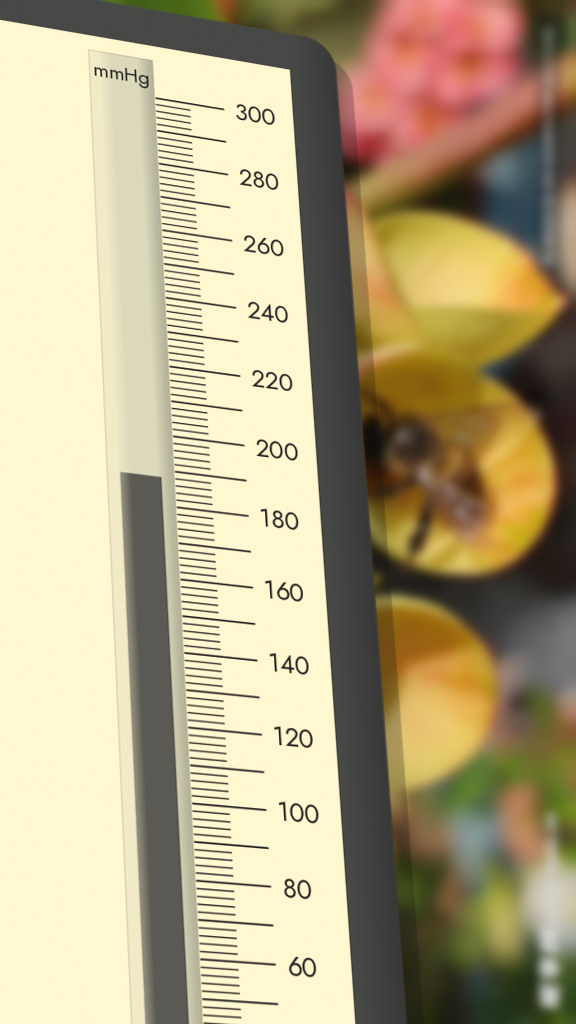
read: 188 mmHg
